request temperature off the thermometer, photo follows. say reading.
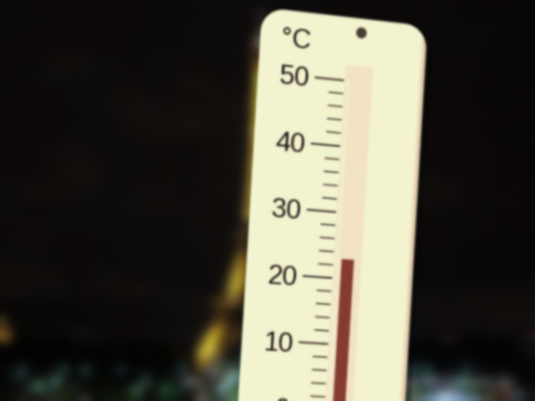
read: 23 °C
